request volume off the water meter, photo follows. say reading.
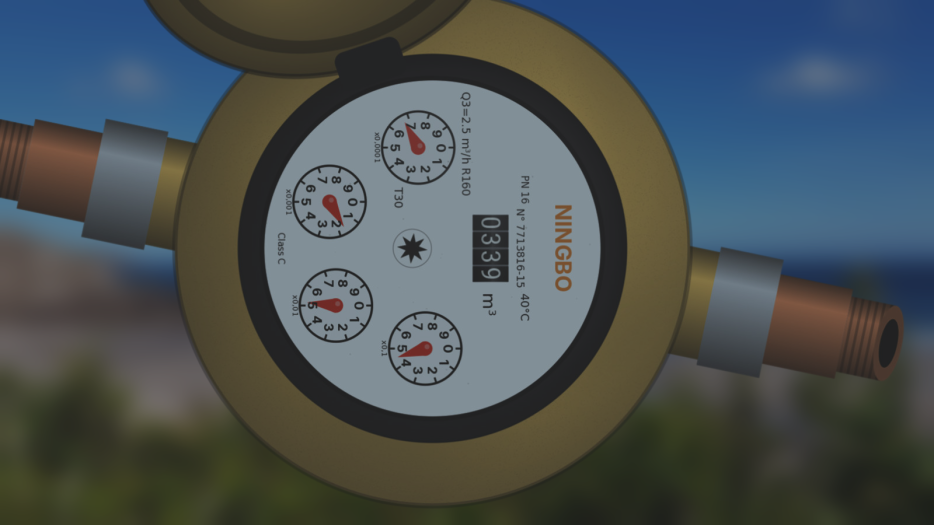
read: 339.4516 m³
